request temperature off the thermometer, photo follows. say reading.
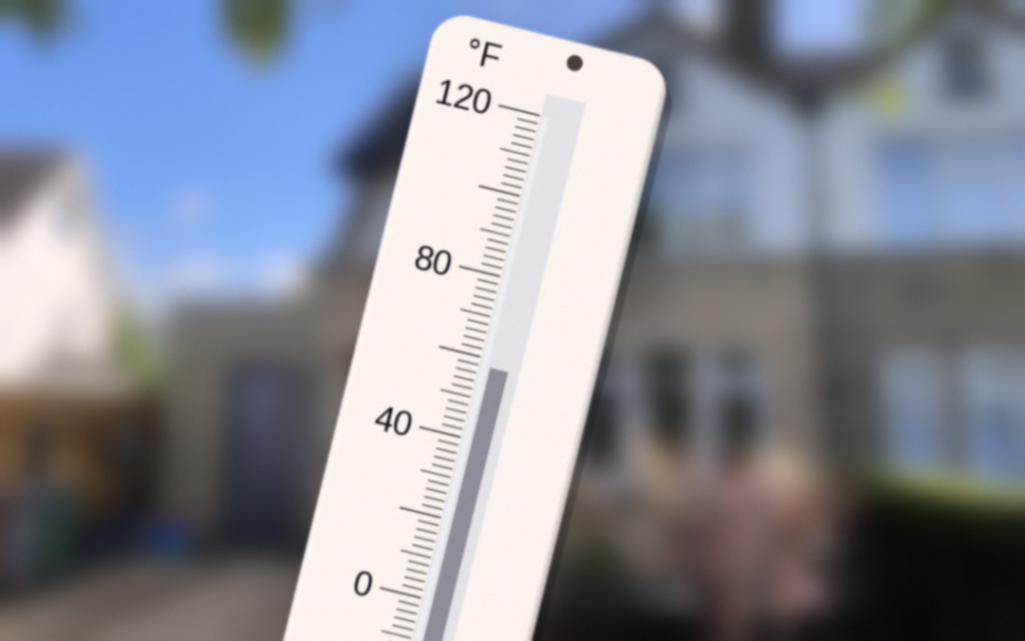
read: 58 °F
